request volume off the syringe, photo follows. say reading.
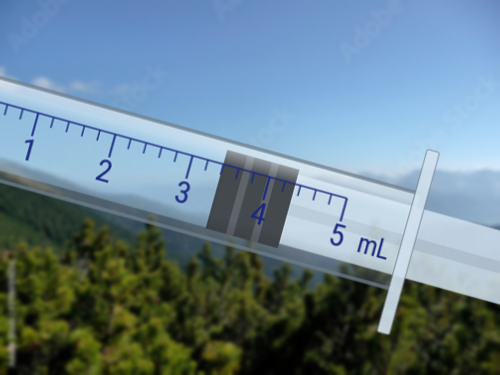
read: 3.4 mL
